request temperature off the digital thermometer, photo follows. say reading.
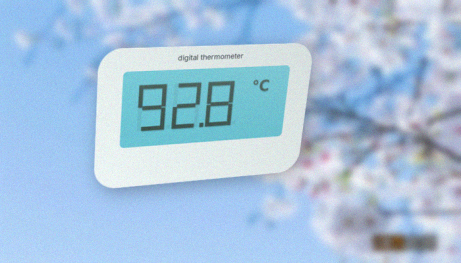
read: 92.8 °C
